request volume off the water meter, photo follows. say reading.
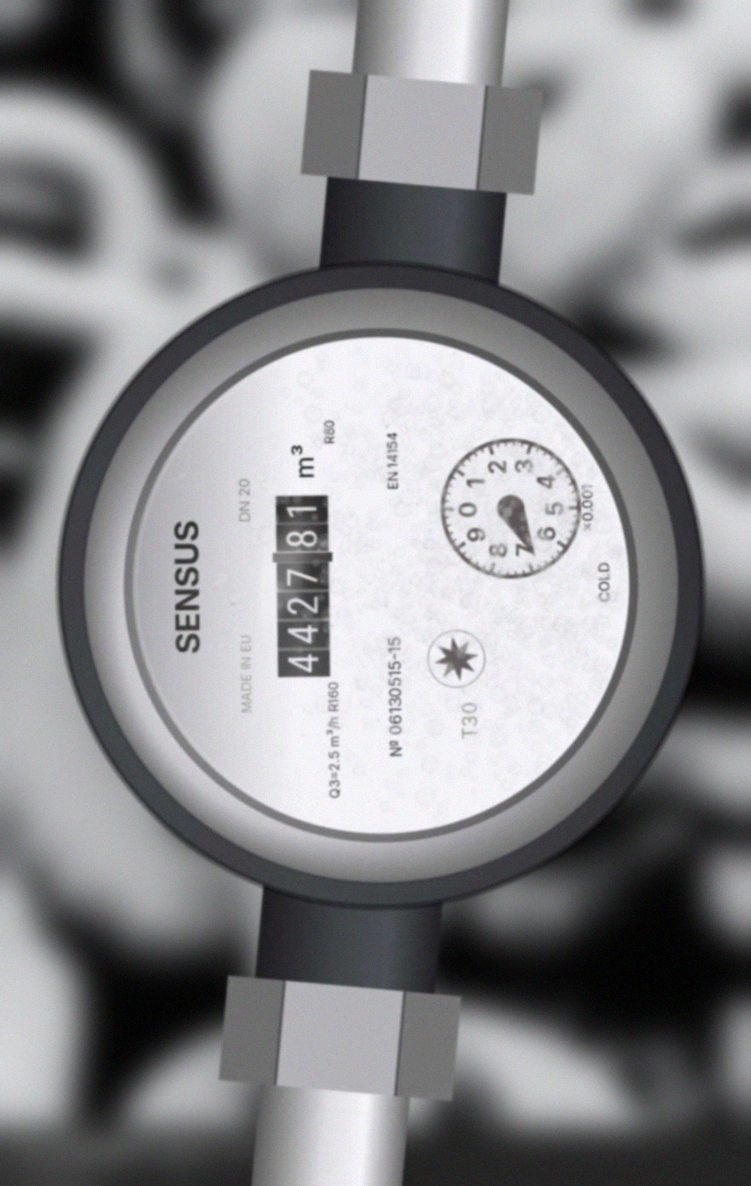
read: 4427.816 m³
